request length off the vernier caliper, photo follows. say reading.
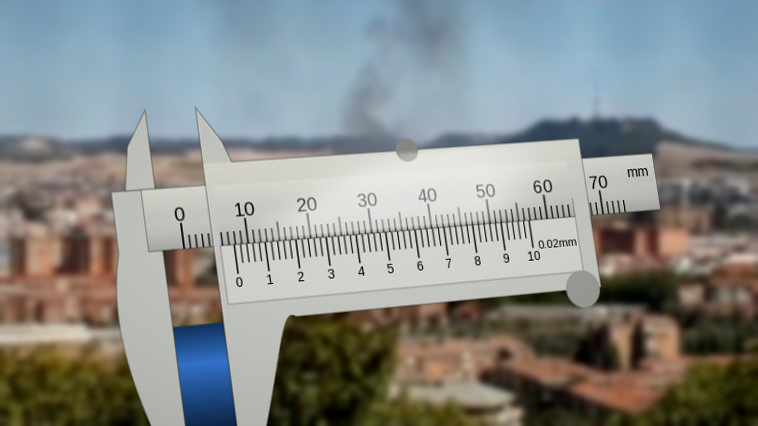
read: 7.8 mm
